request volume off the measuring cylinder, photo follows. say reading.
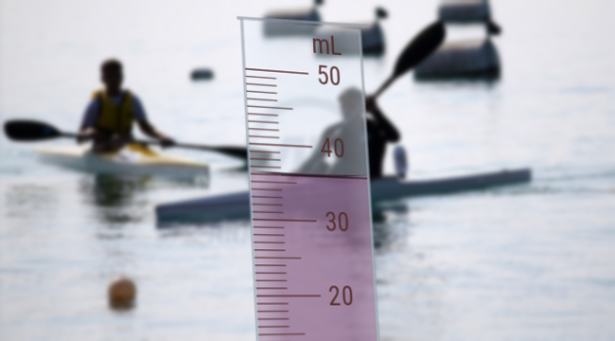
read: 36 mL
